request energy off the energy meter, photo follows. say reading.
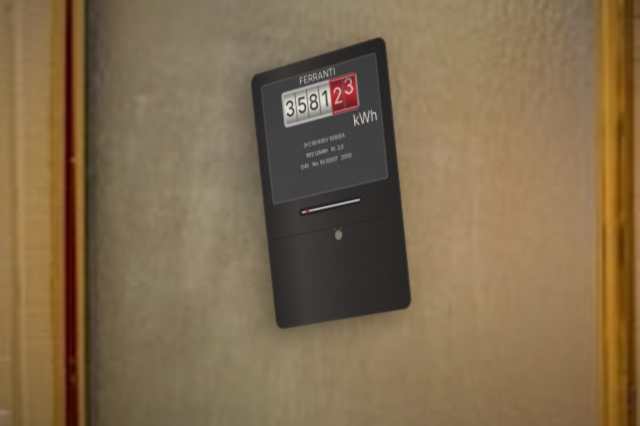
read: 3581.23 kWh
